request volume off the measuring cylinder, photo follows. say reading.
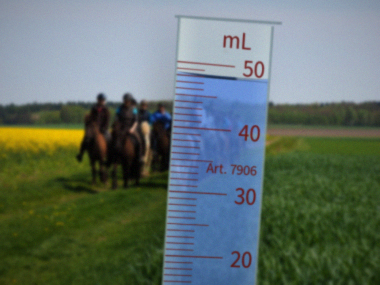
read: 48 mL
